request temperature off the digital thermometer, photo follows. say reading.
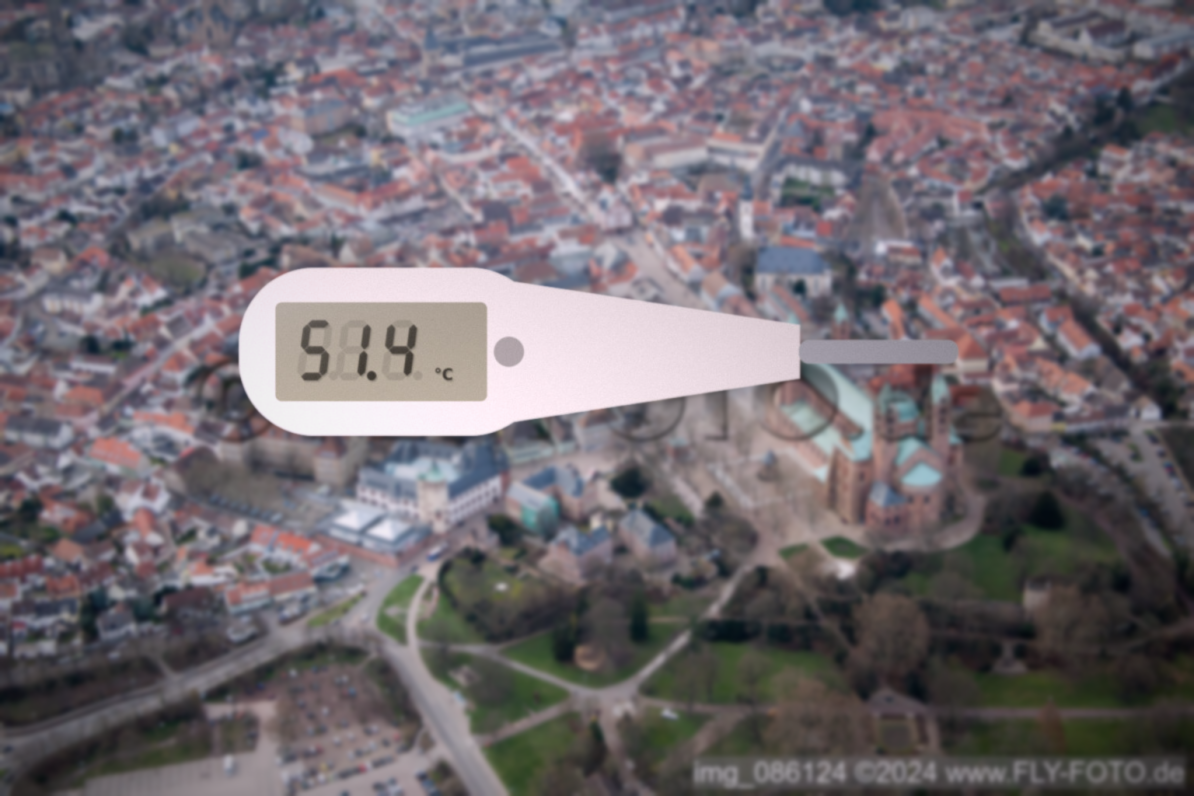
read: 51.4 °C
